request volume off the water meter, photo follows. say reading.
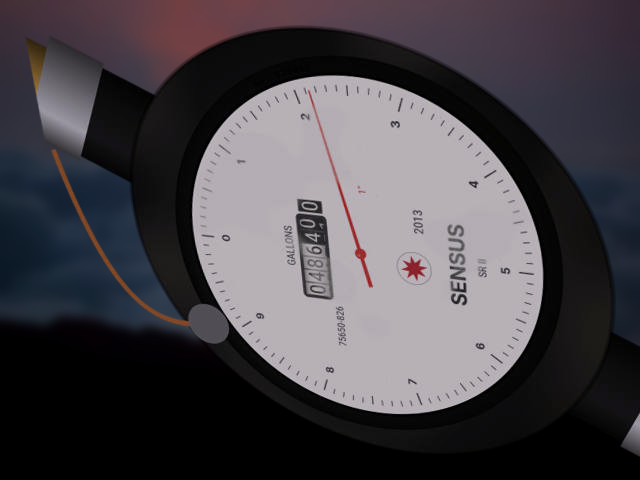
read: 486402.1 gal
